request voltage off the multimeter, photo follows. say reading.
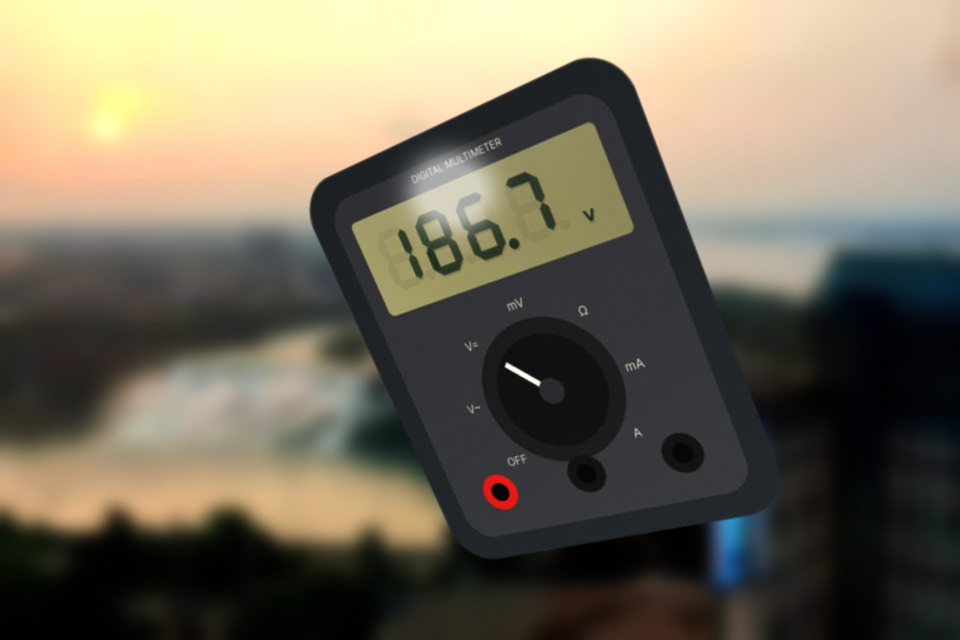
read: 186.7 V
